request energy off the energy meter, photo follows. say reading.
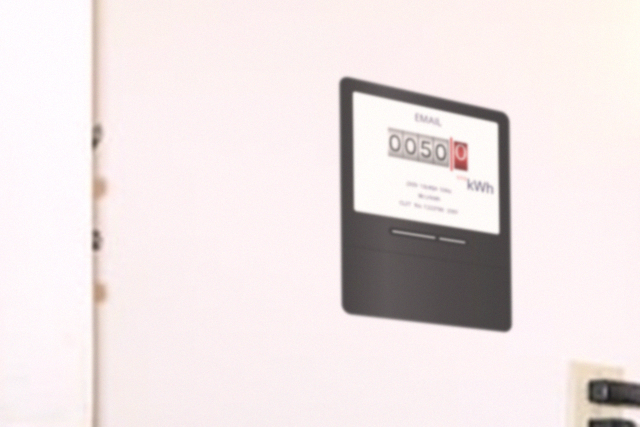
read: 50.0 kWh
